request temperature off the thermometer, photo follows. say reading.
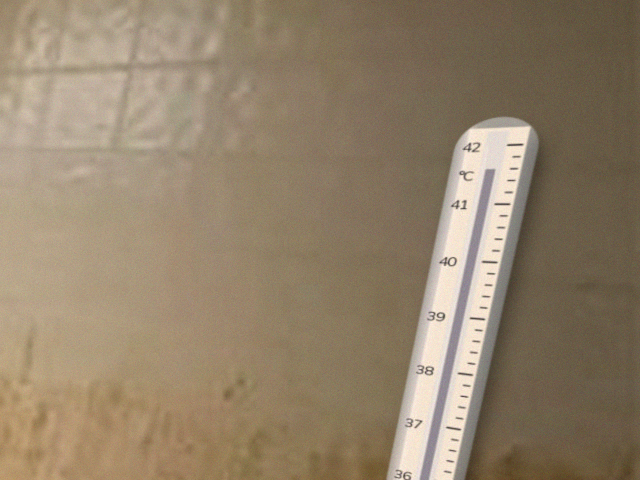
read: 41.6 °C
